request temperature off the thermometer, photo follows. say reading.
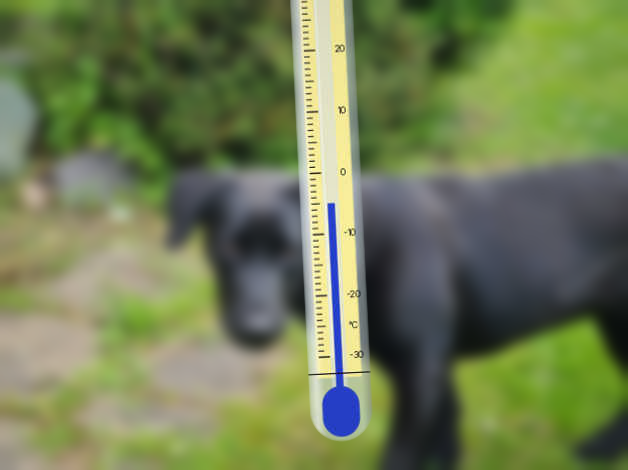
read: -5 °C
